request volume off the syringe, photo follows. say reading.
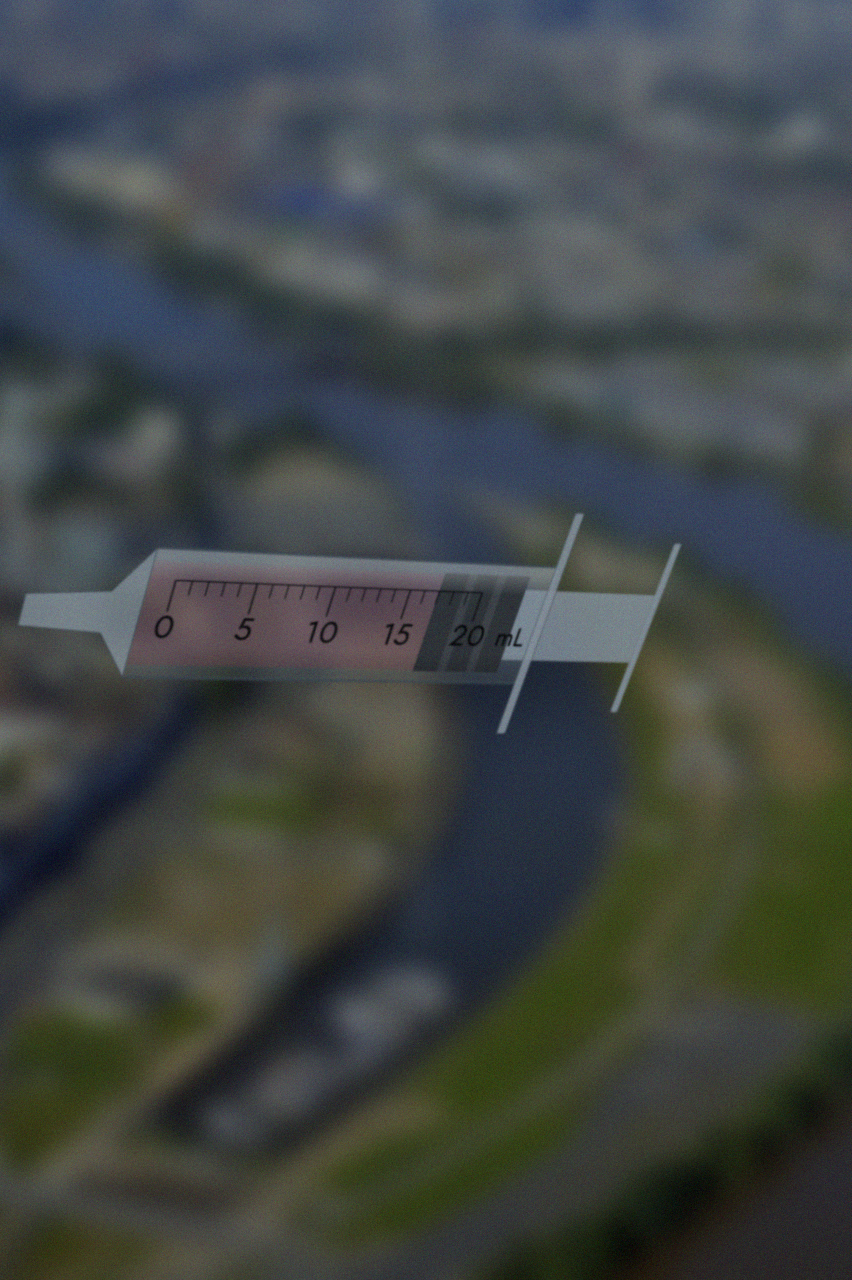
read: 17 mL
